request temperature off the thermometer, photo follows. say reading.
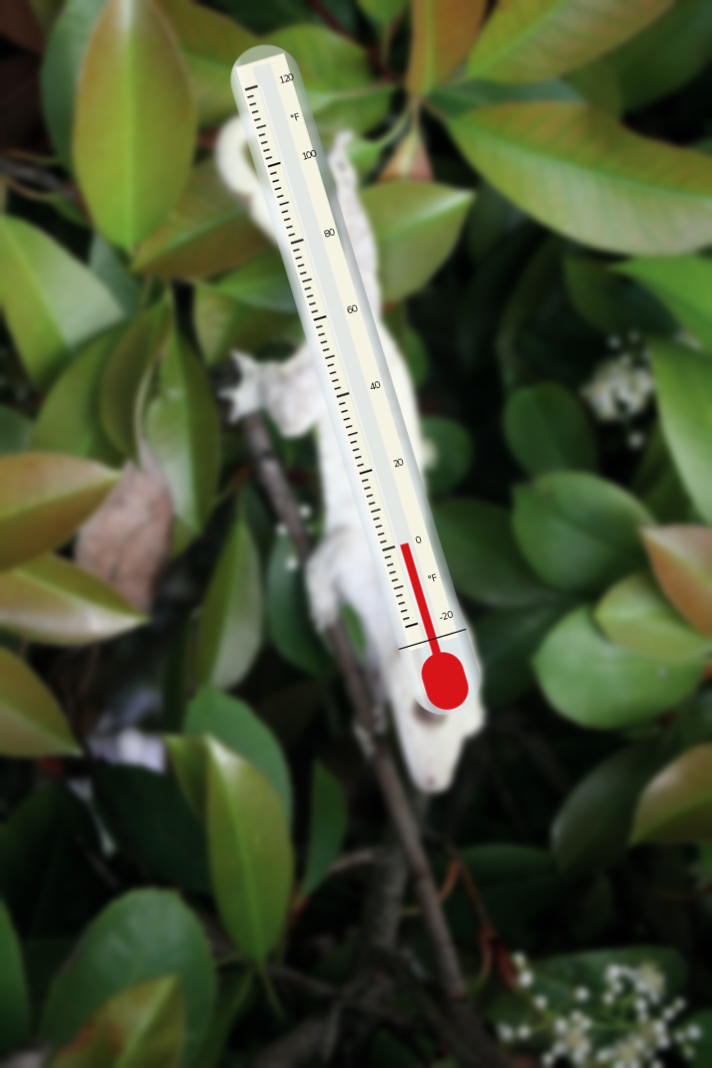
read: 0 °F
